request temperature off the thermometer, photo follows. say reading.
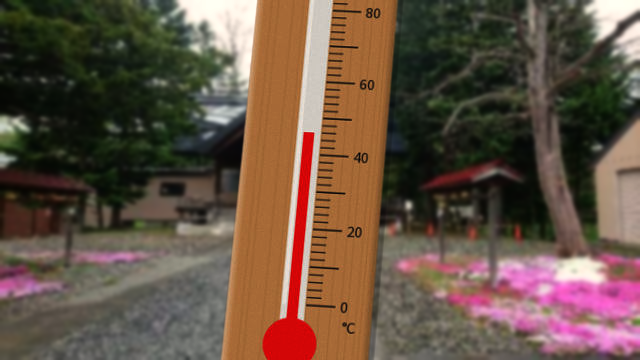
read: 46 °C
